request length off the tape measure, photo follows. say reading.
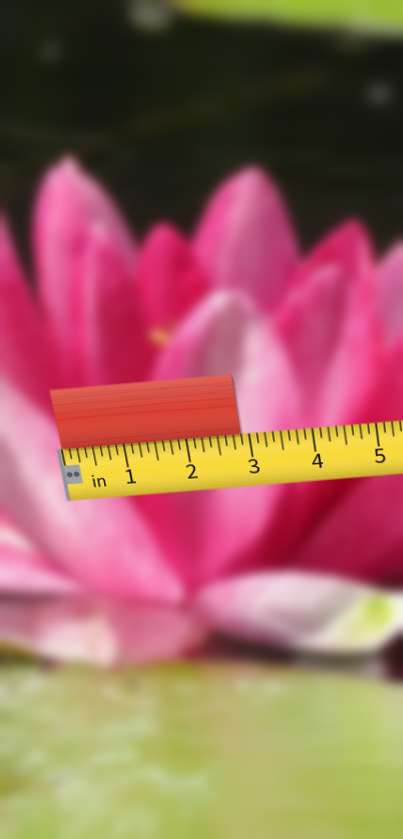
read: 2.875 in
